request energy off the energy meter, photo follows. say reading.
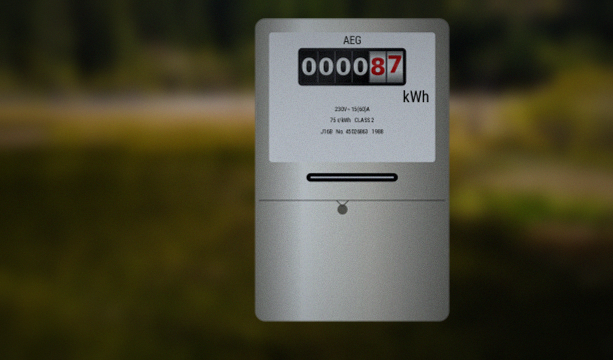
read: 0.87 kWh
